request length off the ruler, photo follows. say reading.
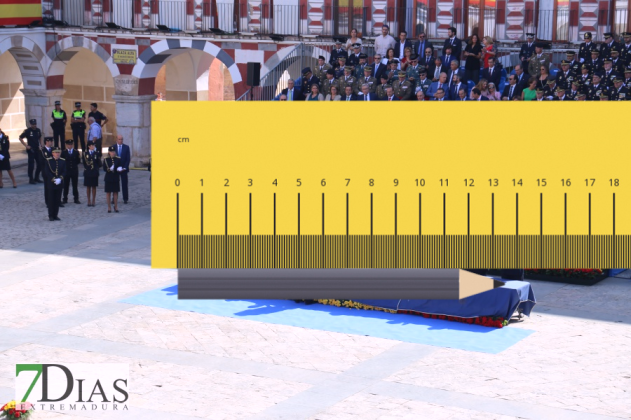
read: 13.5 cm
